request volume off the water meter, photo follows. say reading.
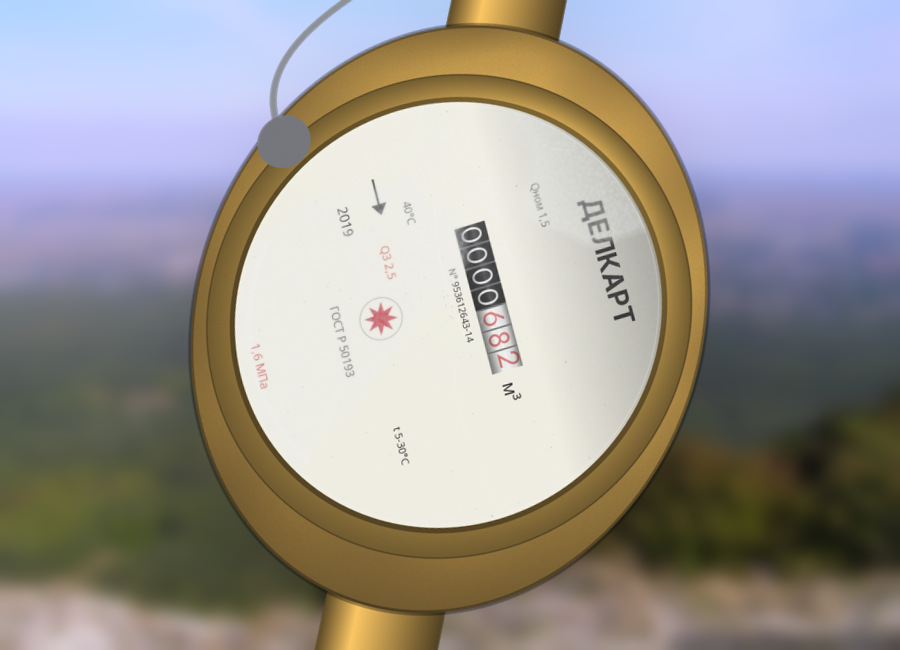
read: 0.682 m³
